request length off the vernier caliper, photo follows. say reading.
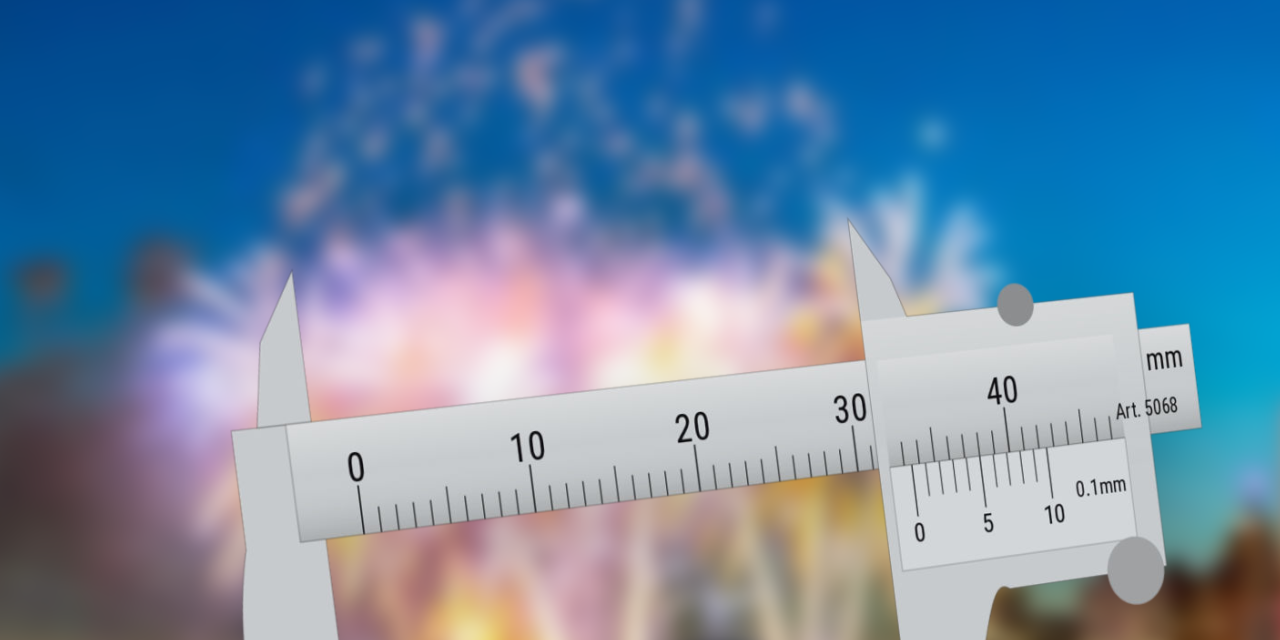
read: 33.5 mm
